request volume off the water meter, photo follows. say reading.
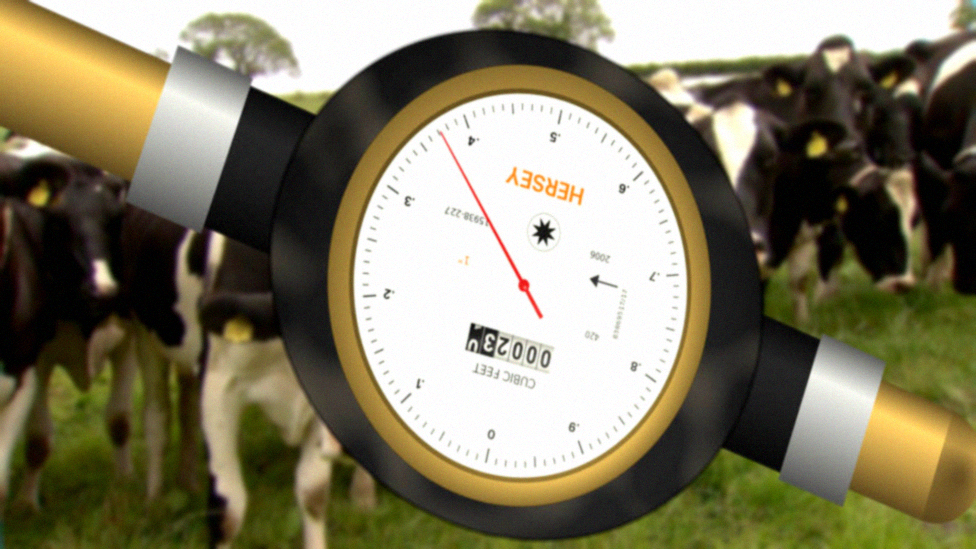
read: 230.37 ft³
